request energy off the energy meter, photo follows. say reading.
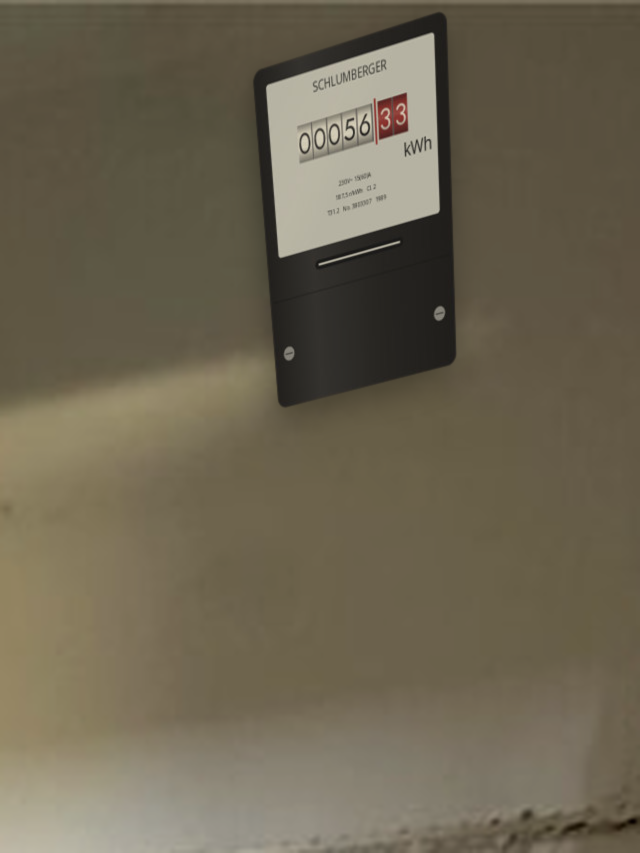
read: 56.33 kWh
